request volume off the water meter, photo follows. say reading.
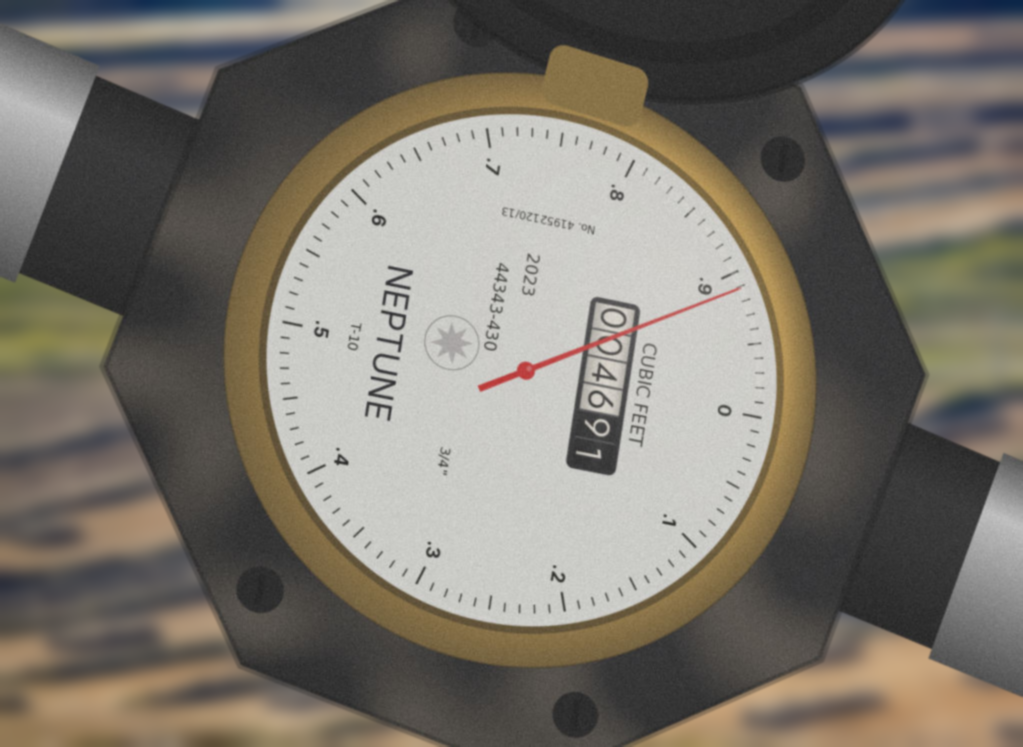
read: 4690.91 ft³
